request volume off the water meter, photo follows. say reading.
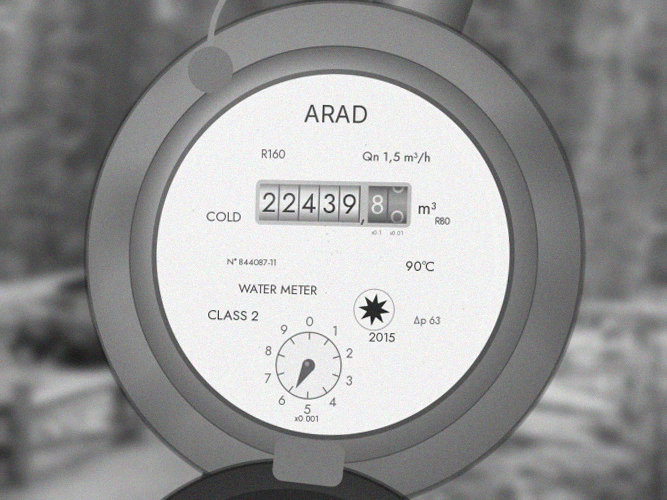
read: 22439.885 m³
